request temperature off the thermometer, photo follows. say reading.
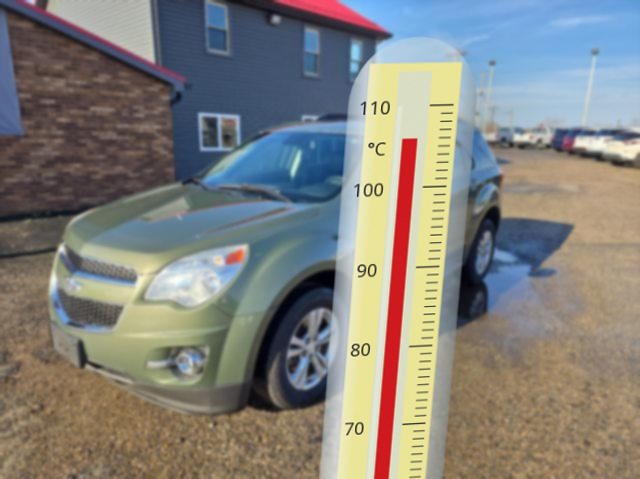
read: 106 °C
